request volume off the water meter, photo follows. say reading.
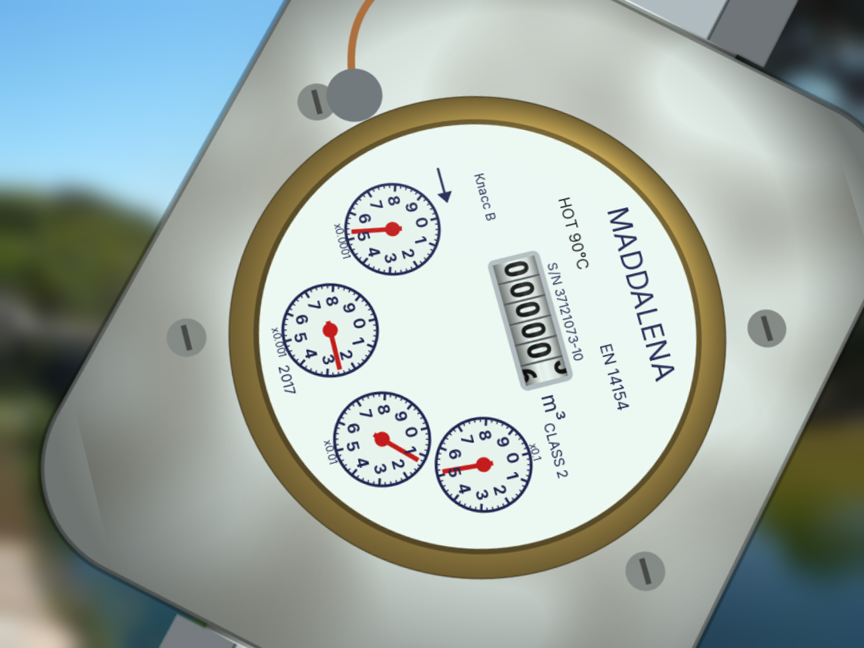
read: 5.5125 m³
